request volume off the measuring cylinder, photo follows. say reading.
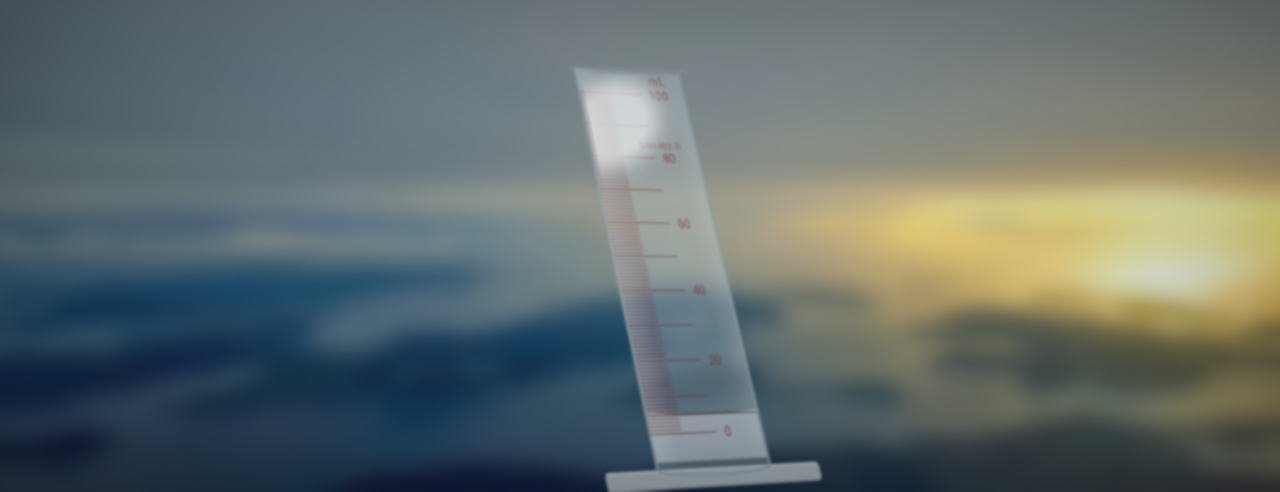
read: 5 mL
